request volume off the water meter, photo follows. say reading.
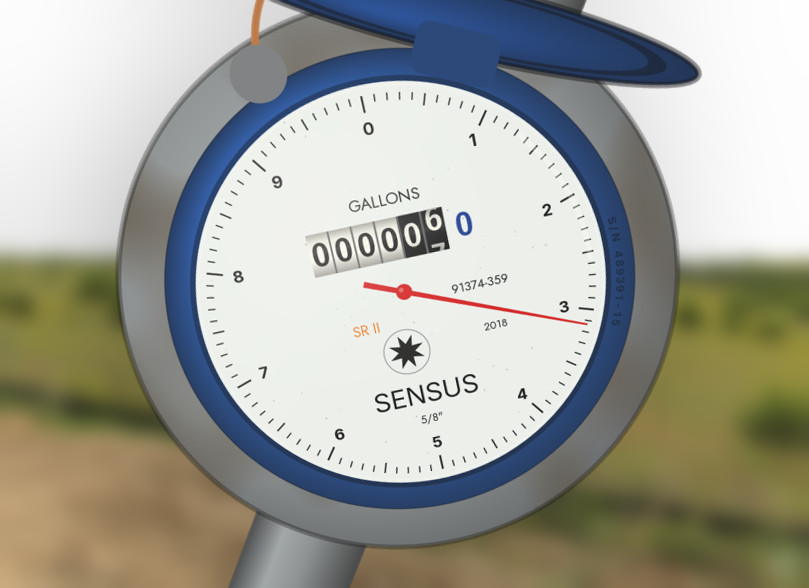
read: 63.1 gal
